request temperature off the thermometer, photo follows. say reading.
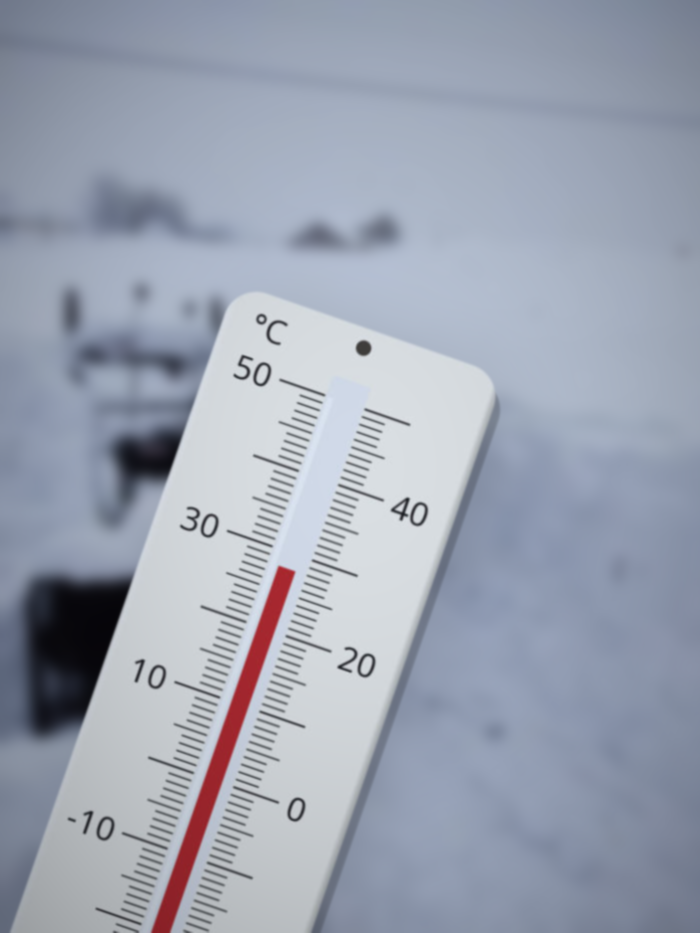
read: 28 °C
